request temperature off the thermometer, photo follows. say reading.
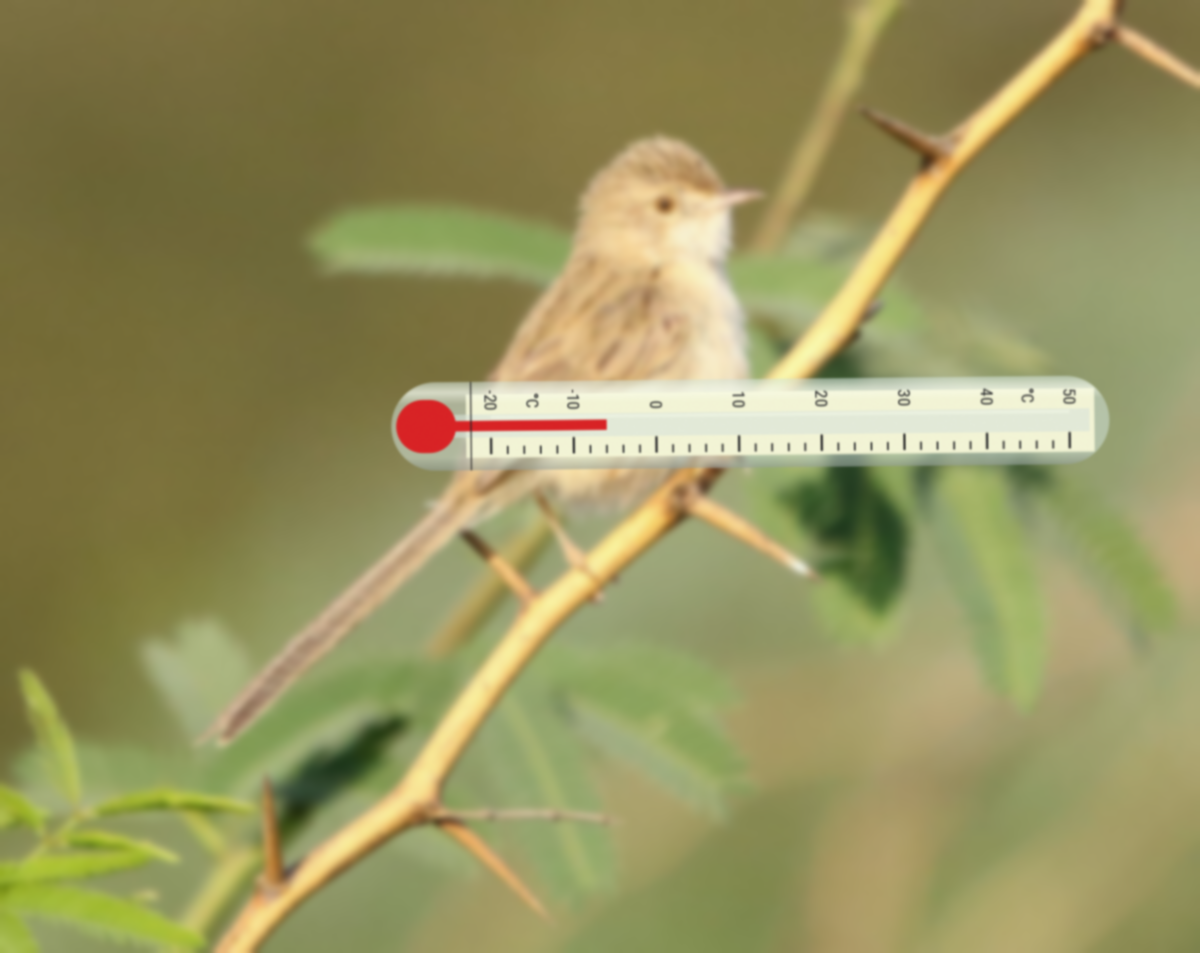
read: -6 °C
